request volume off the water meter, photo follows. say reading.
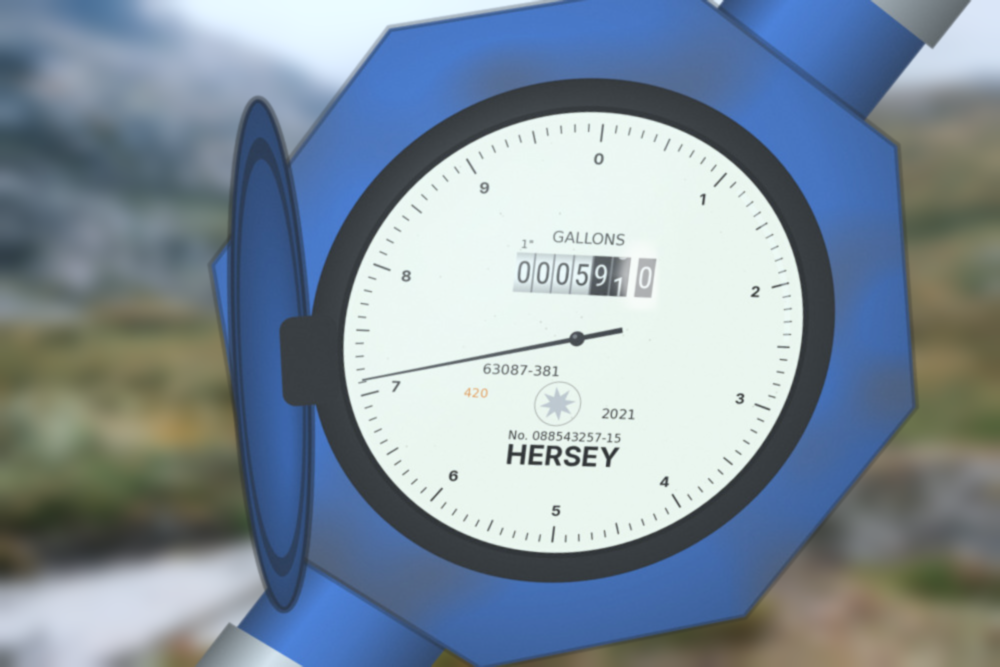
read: 5907.1 gal
